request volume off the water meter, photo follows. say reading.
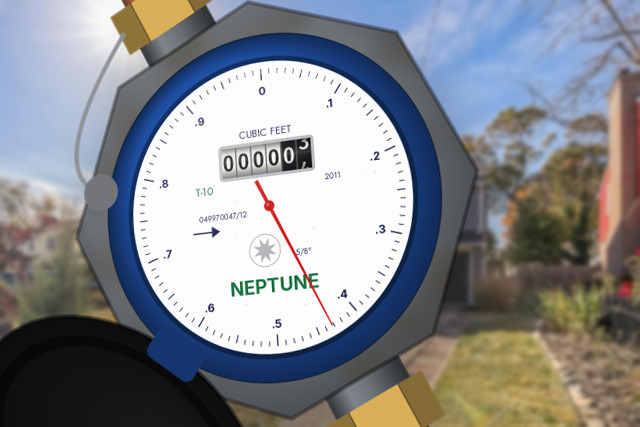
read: 3.43 ft³
